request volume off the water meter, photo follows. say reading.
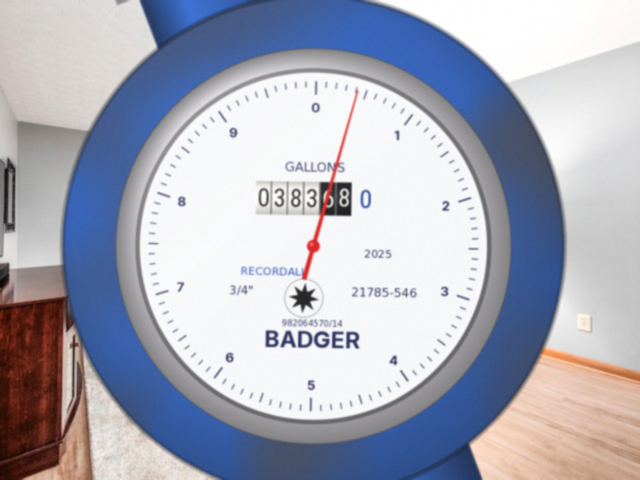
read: 383680.4 gal
